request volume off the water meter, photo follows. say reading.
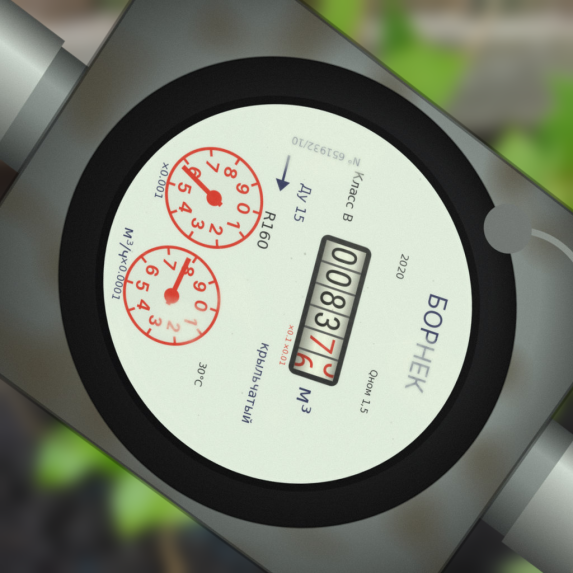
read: 83.7557 m³
